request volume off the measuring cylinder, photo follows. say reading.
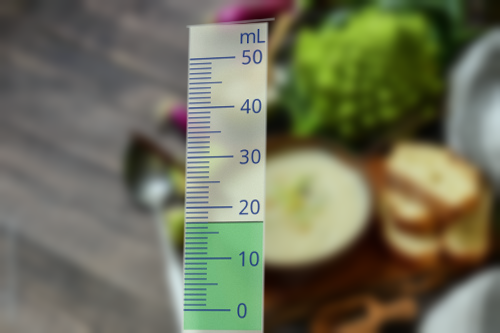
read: 17 mL
